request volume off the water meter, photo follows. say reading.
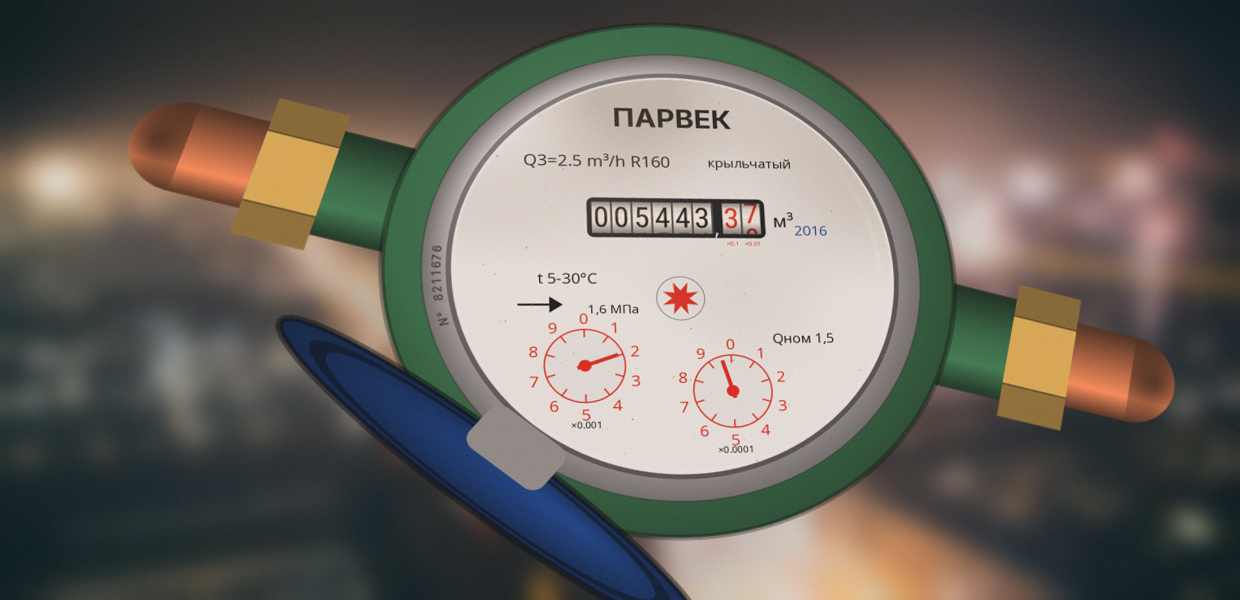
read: 5443.3719 m³
